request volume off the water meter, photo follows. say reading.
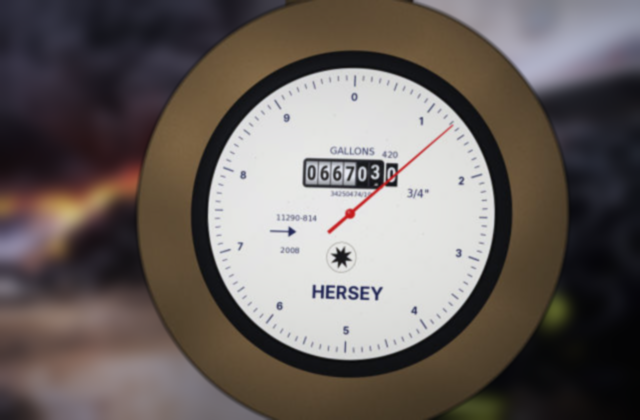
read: 667031.3 gal
